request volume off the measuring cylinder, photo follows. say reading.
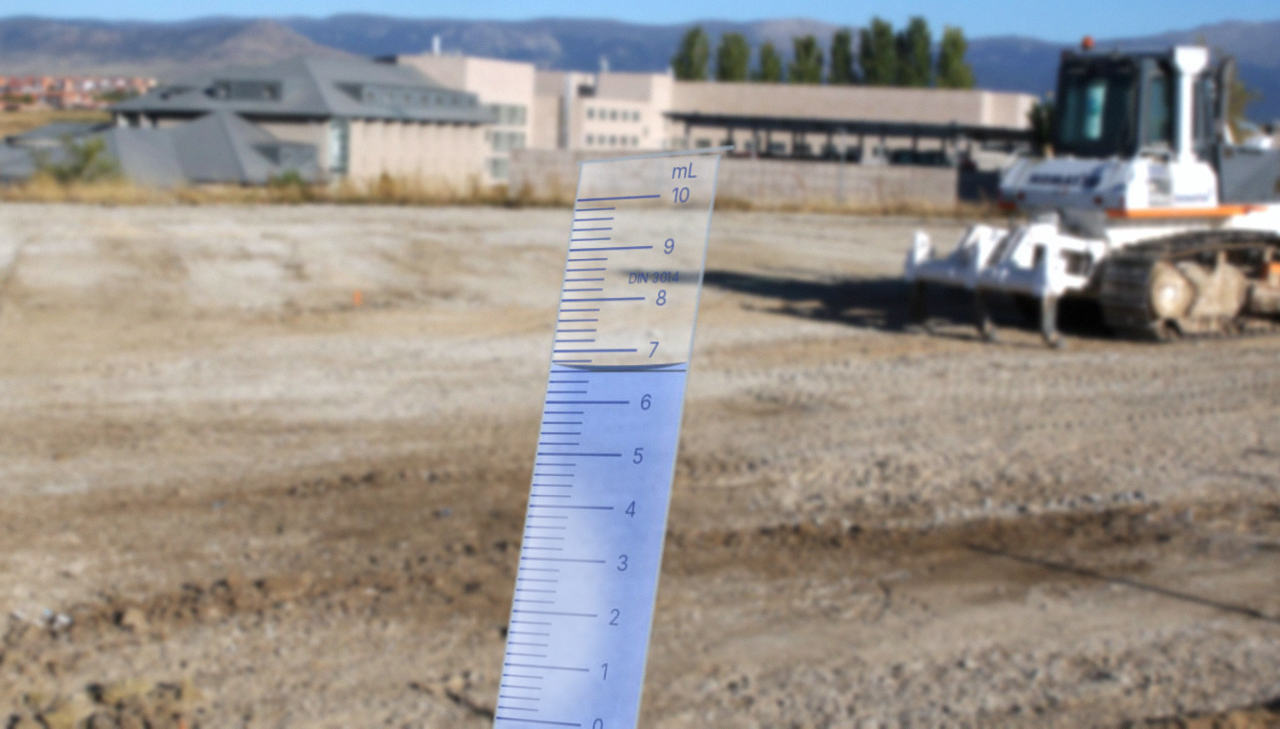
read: 6.6 mL
